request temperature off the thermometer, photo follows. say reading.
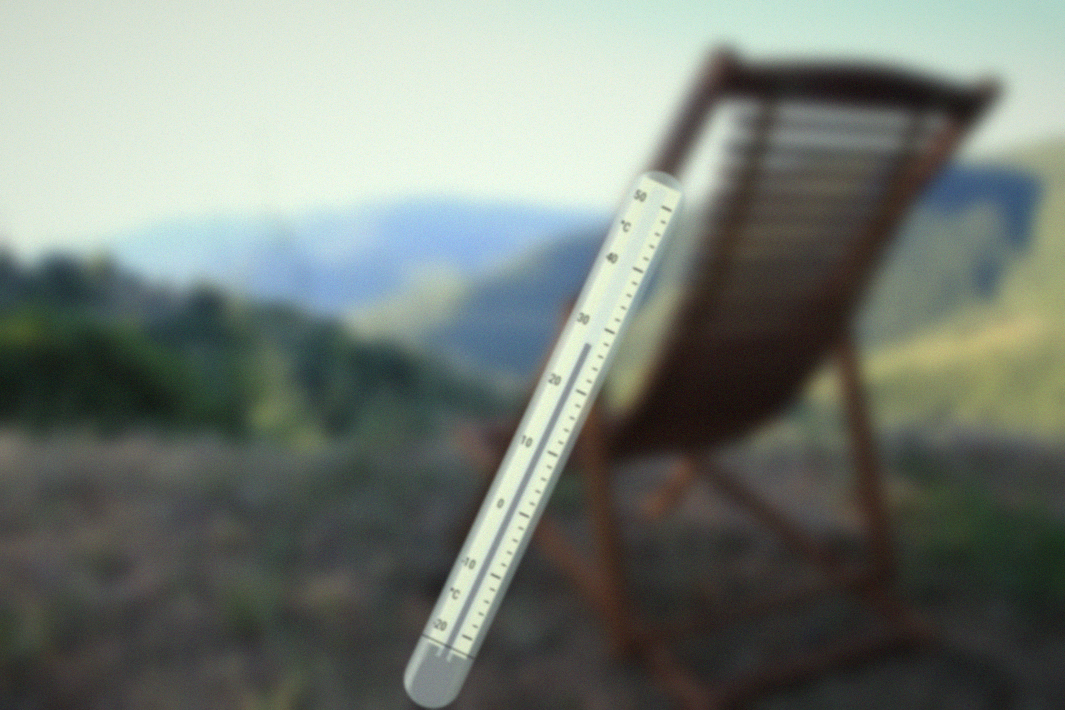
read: 27 °C
